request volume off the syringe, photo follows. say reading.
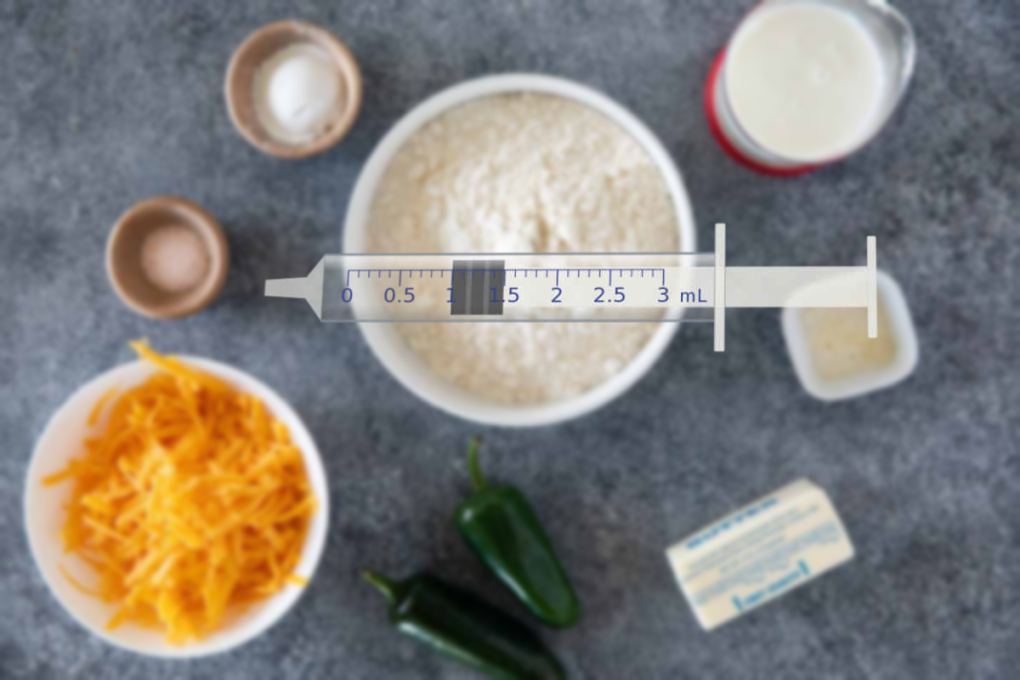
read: 1 mL
